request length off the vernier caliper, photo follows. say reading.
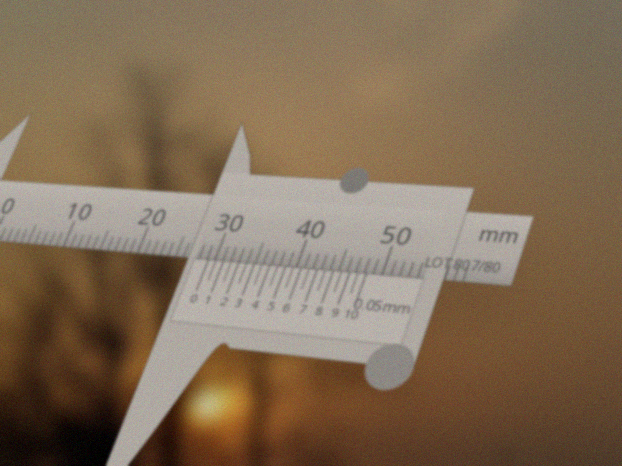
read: 29.2 mm
